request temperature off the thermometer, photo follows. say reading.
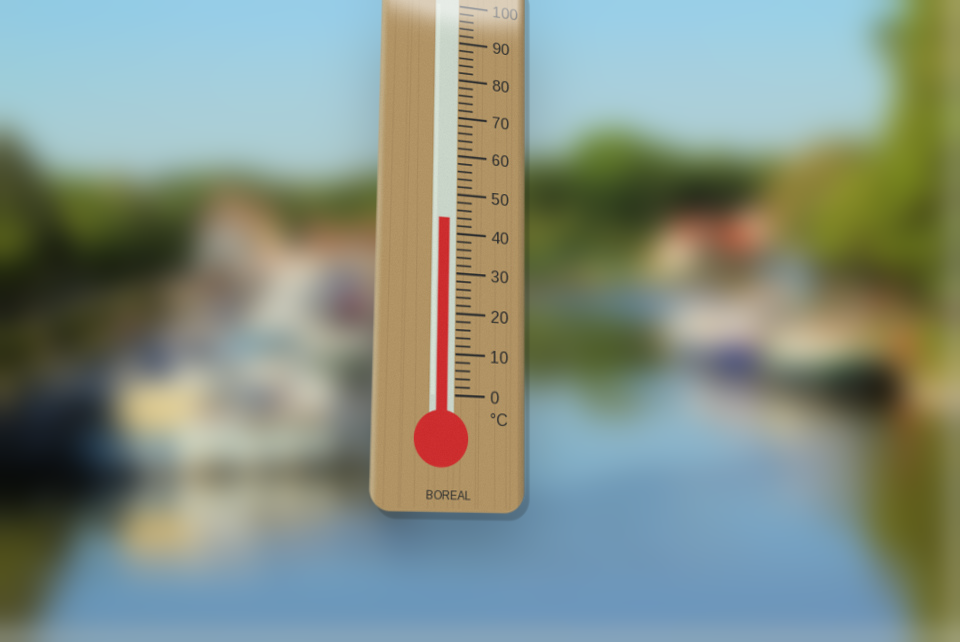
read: 44 °C
